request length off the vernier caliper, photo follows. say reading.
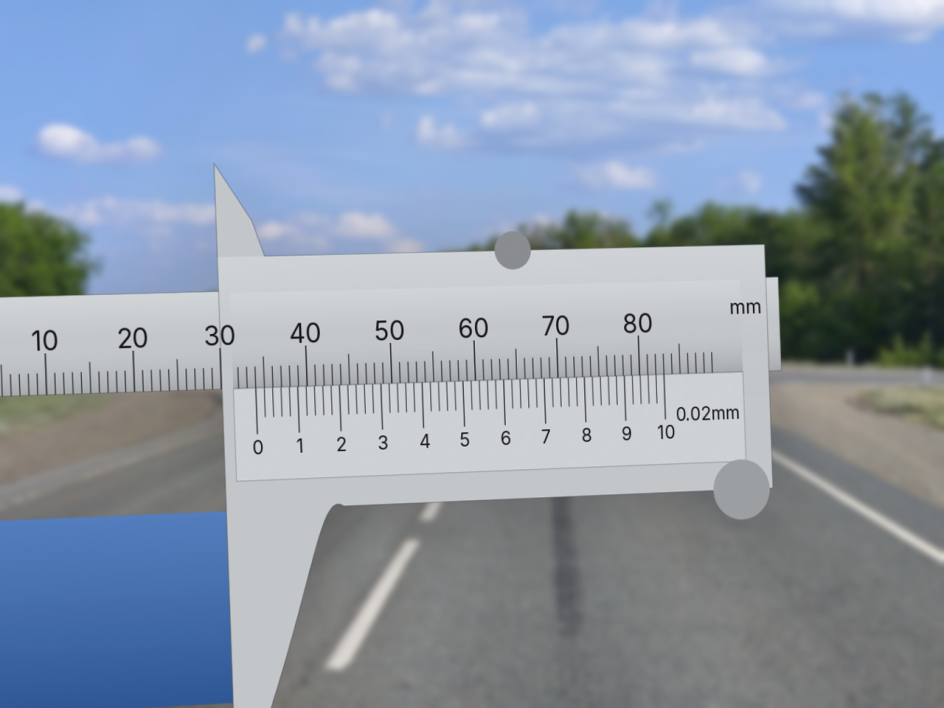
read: 34.0 mm
